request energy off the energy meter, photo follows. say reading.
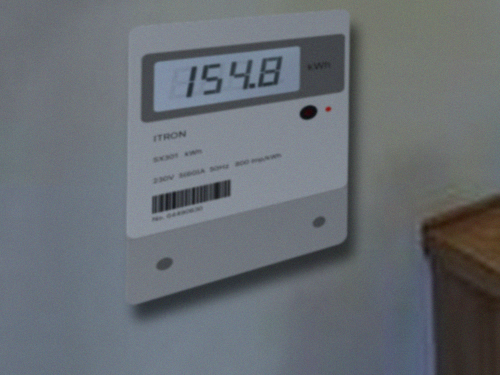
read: 154.8 kWh
